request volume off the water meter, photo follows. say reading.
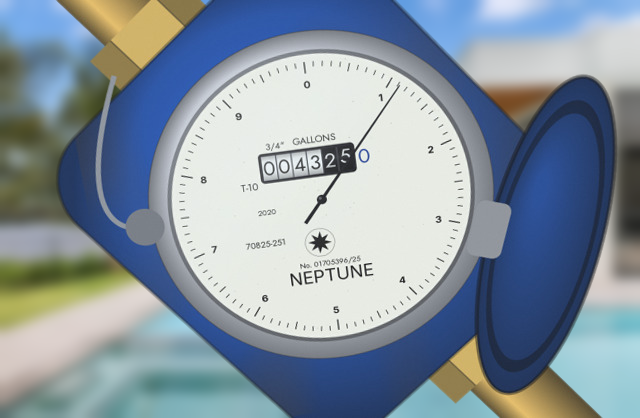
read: 43251.1 gal
